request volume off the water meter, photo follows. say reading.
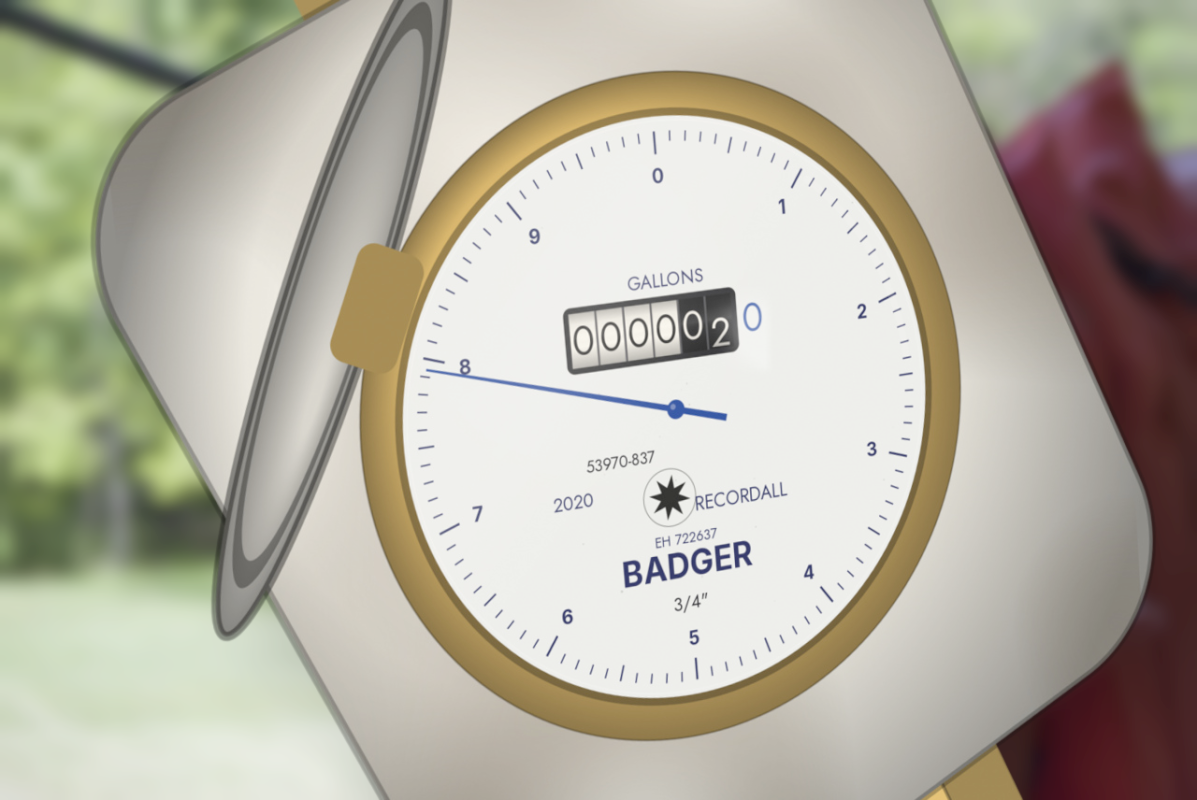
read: 17.9 gal
